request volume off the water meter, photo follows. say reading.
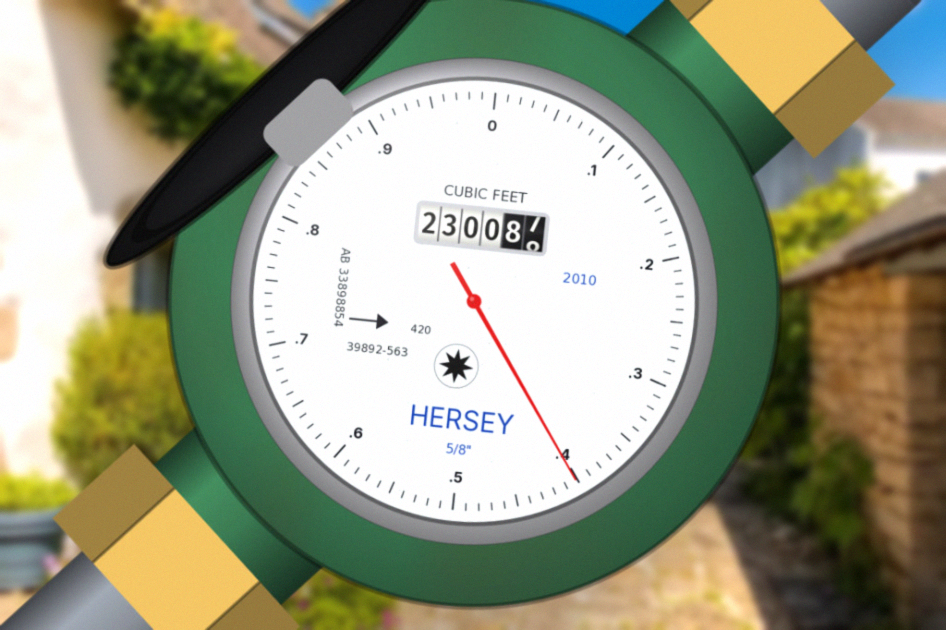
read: 230087.40 ft³
